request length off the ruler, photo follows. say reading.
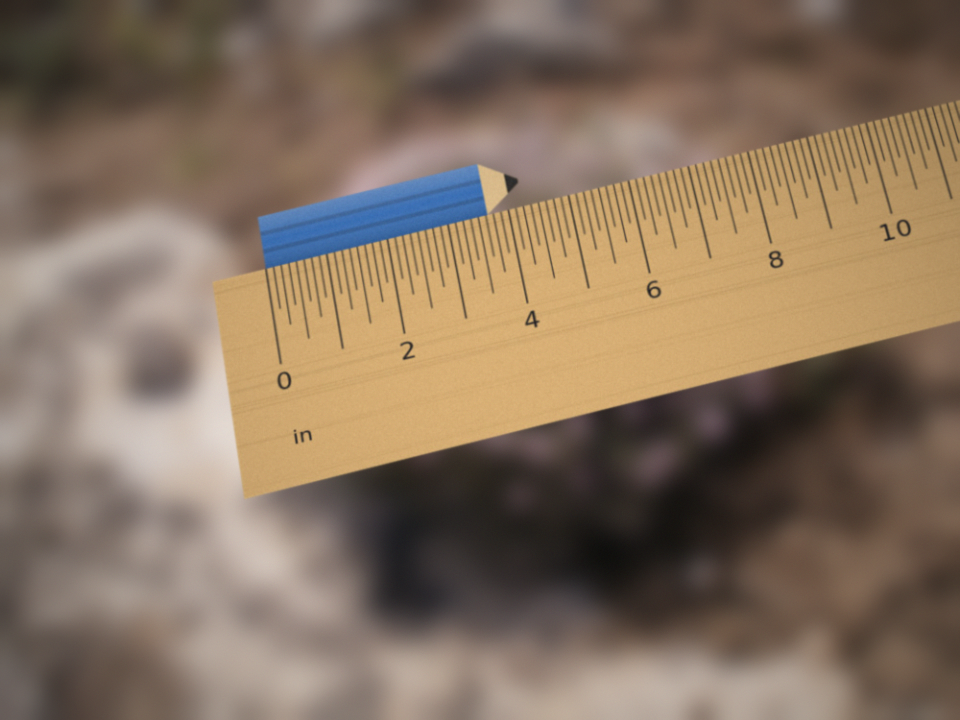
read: 4.25 in
